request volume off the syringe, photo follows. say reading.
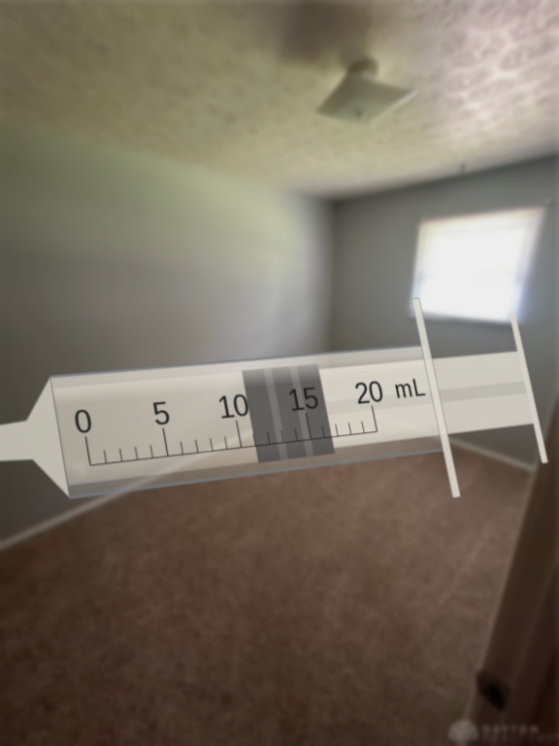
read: 11 mL
